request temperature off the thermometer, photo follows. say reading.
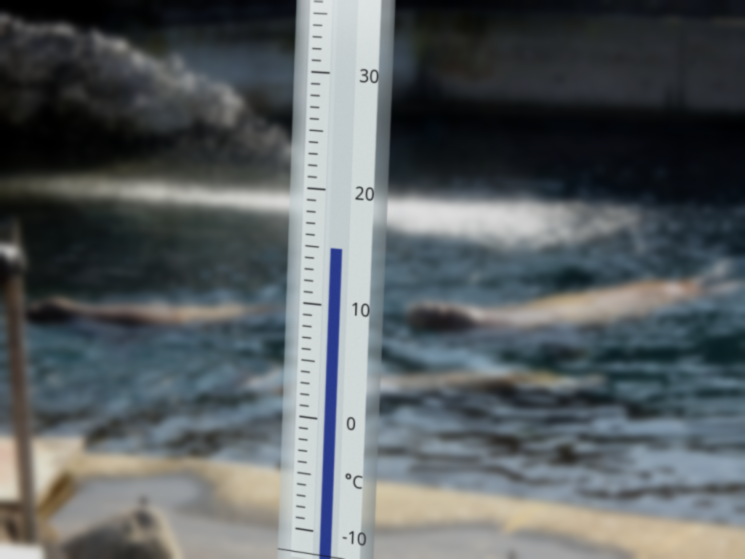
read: 15 °C
